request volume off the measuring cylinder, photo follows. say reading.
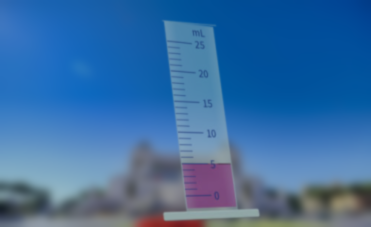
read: 5 mL
